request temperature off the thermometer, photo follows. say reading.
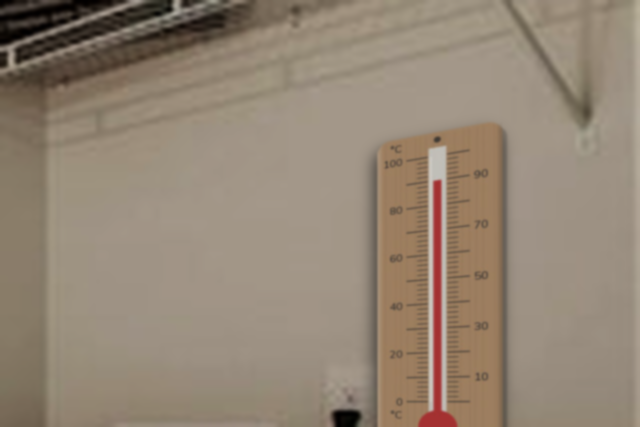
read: 90 °C
